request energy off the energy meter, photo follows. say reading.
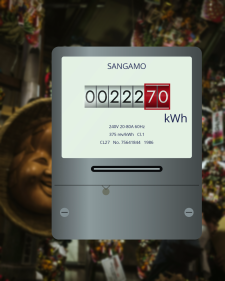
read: 222.70 kWh
